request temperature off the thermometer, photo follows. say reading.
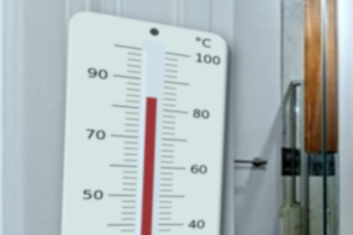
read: 84 °C
